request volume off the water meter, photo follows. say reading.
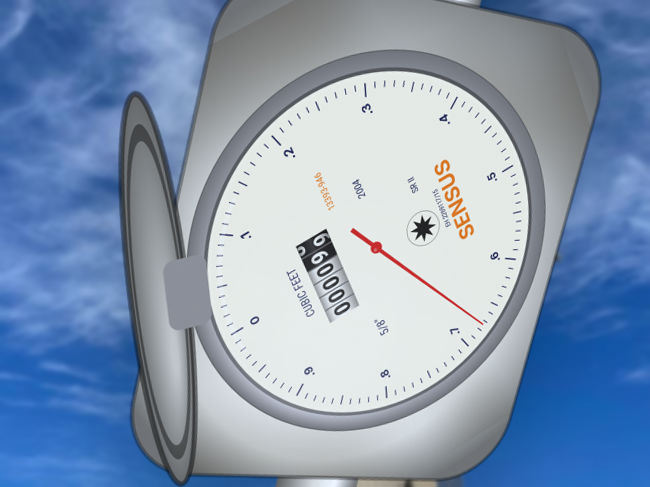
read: 98.67 ft³
